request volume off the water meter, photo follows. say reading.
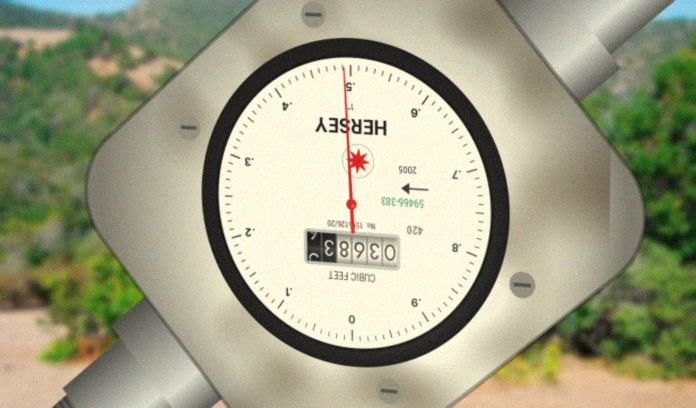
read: 36835.49 ft³
